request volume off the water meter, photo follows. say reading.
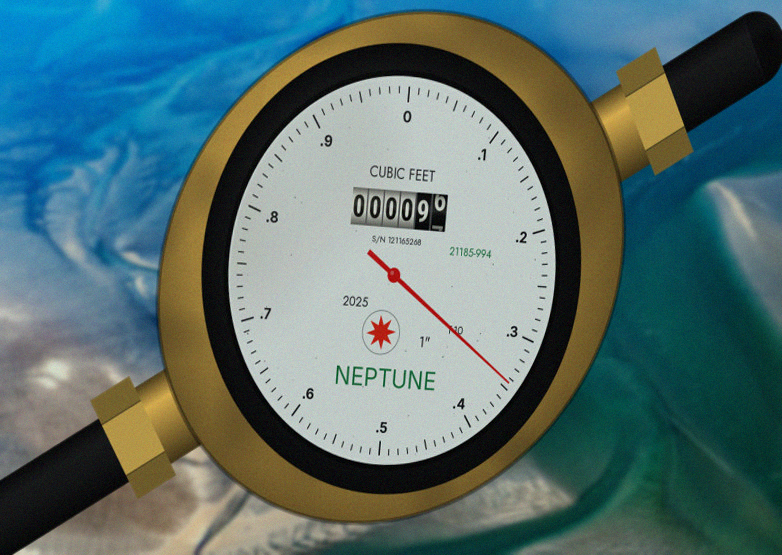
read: 96.34 ft³
